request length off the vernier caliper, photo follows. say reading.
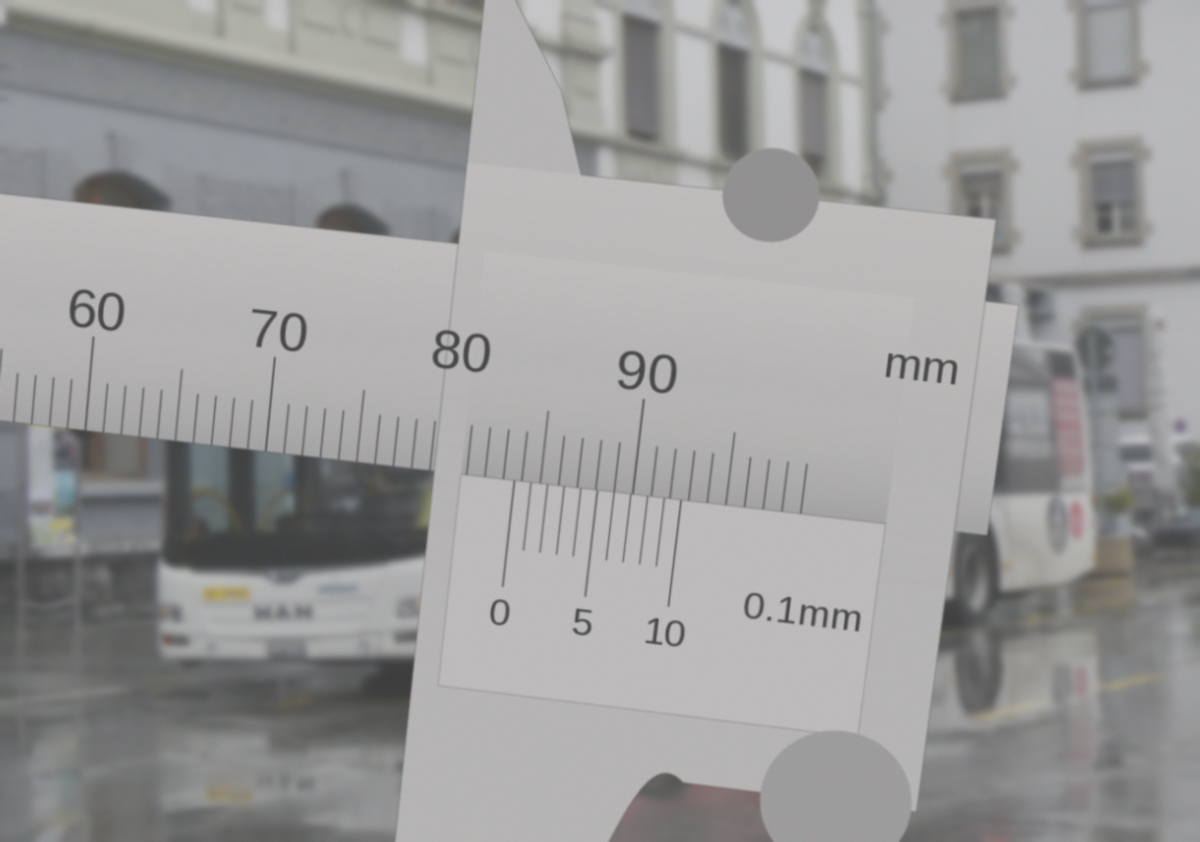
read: 83.6 mm
